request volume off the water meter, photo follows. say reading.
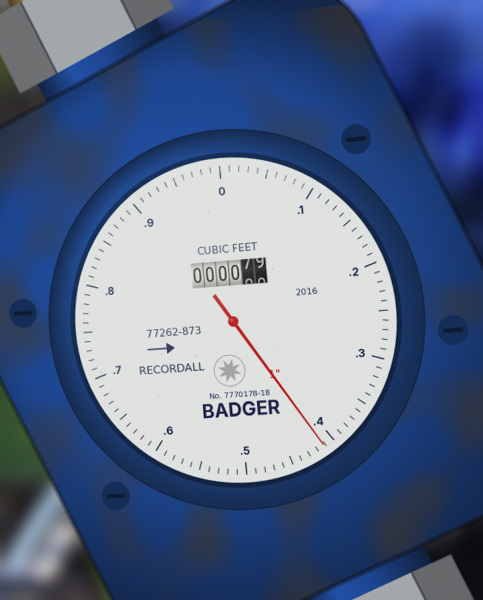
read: 79.41 ft³
